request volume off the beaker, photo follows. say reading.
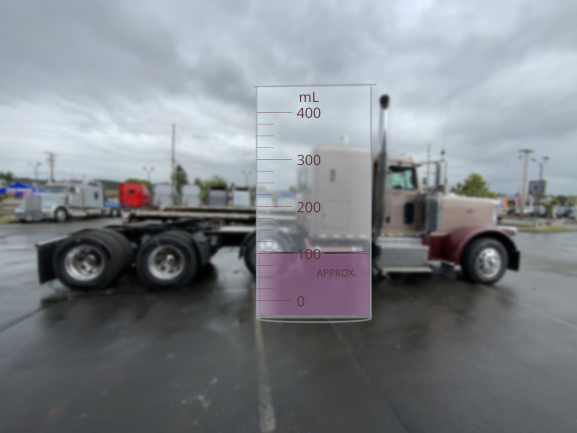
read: 100 mL
